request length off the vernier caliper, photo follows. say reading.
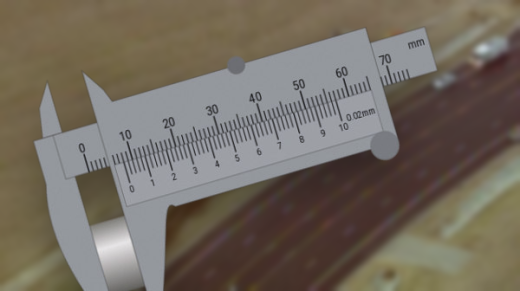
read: 8.0 mm
